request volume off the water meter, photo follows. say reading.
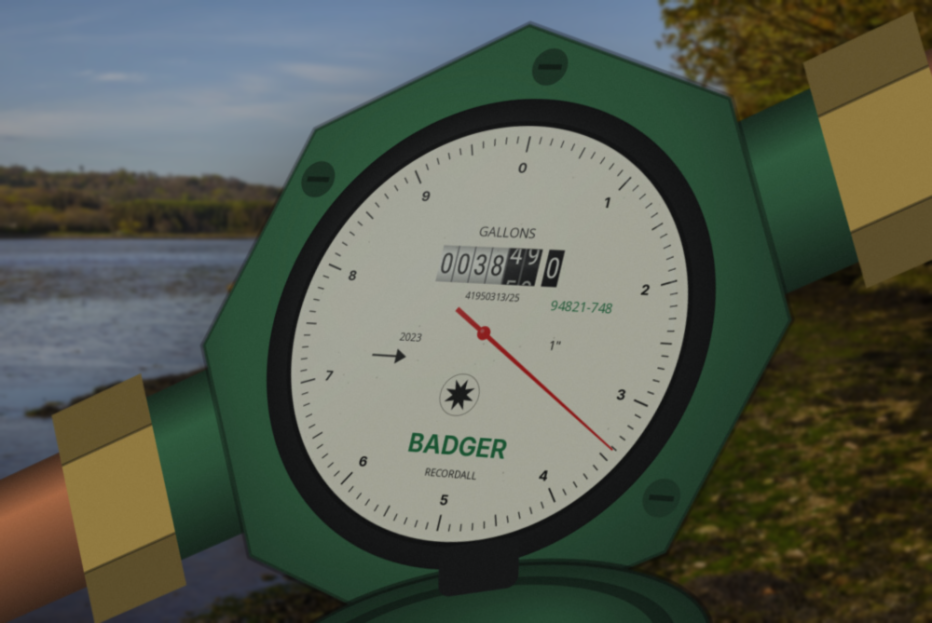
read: 38493.4 gal
